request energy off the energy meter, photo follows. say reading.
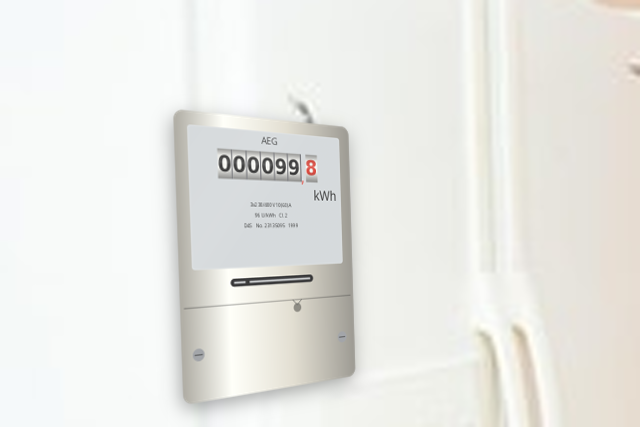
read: 99.8 kWh
